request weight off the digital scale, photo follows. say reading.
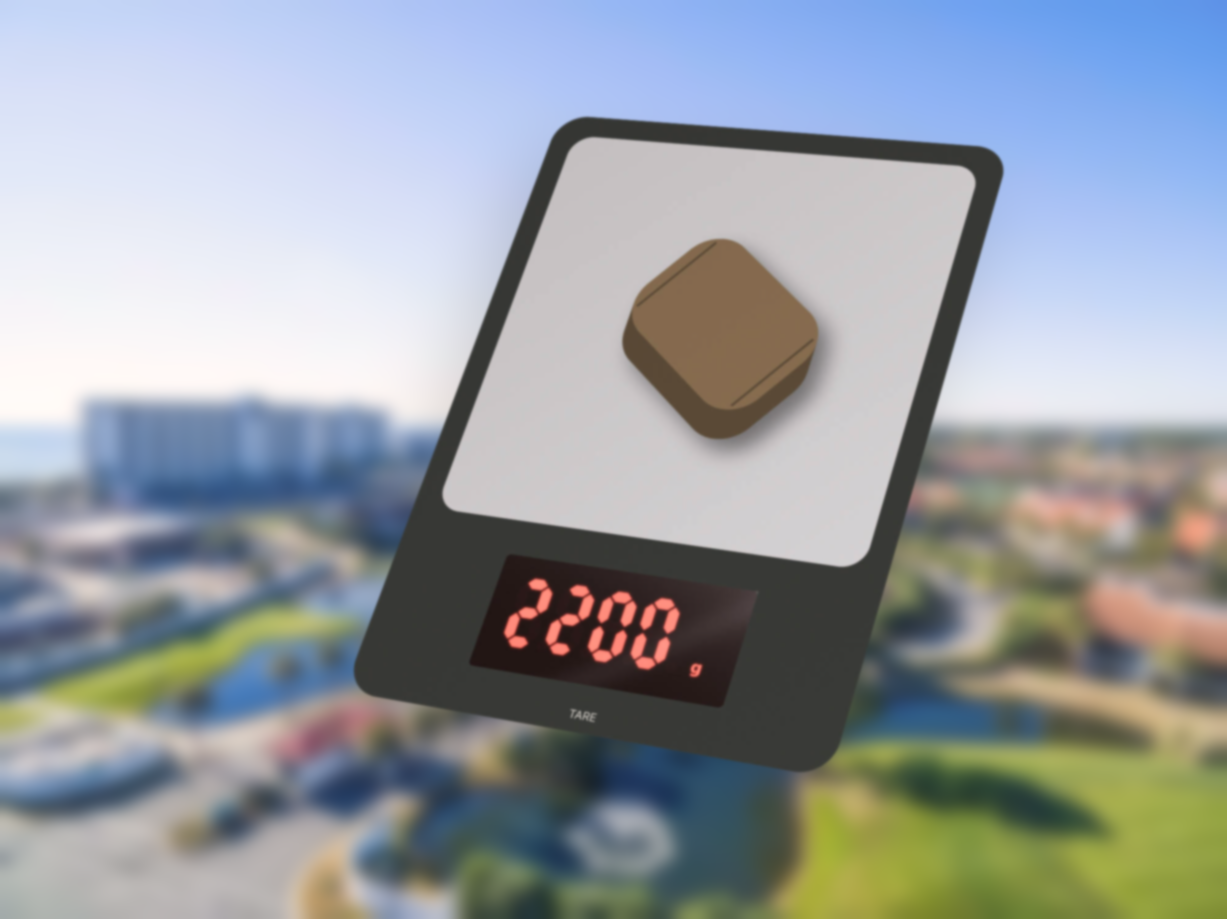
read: 2200 g
